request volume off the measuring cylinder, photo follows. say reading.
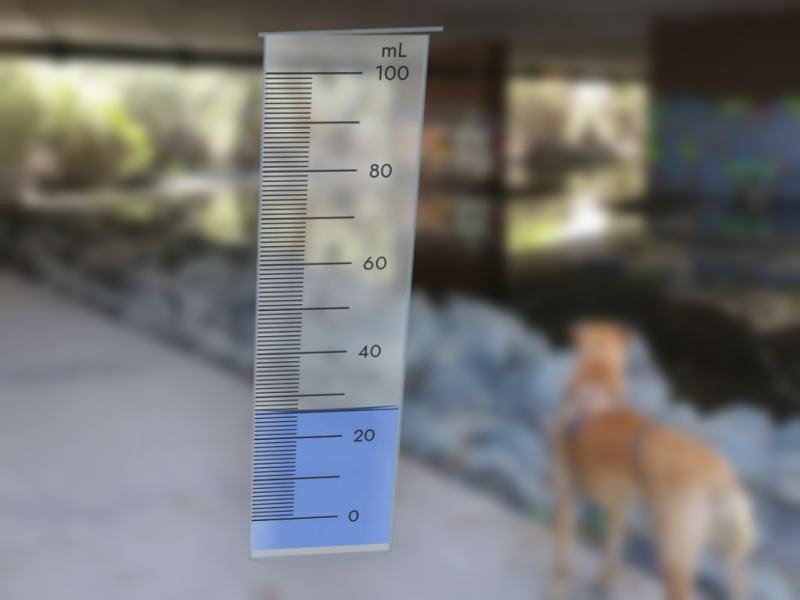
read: 26 mL
